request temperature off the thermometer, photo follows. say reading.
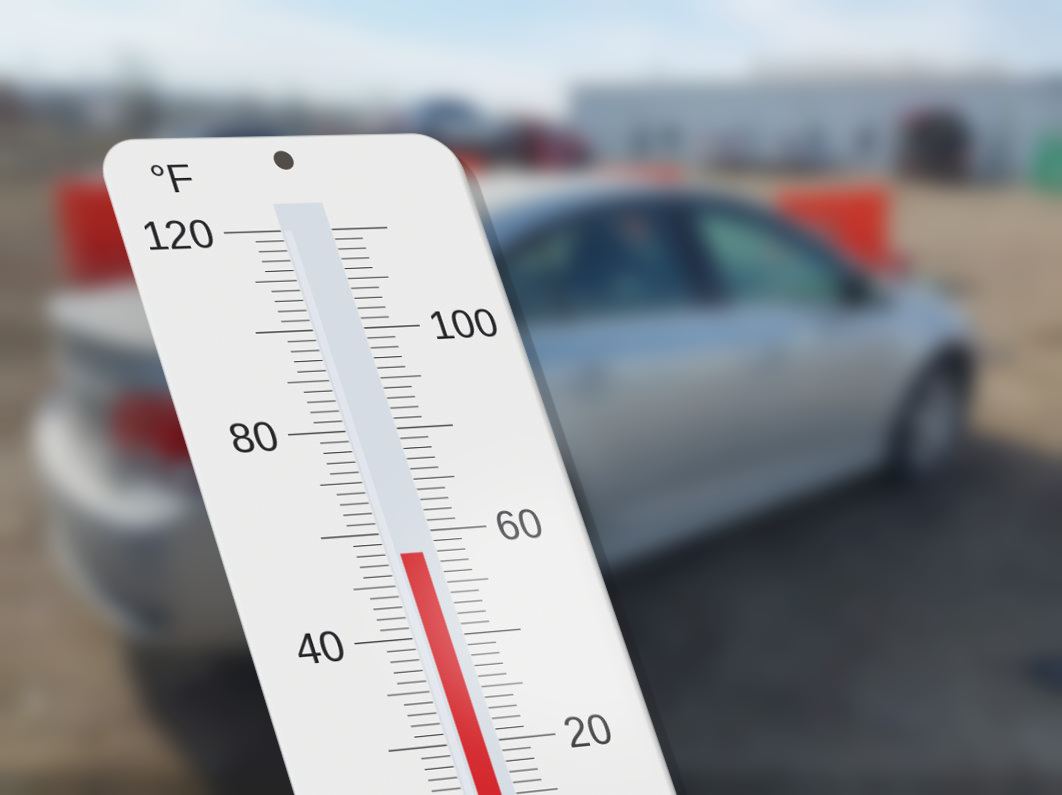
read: 56 °F
